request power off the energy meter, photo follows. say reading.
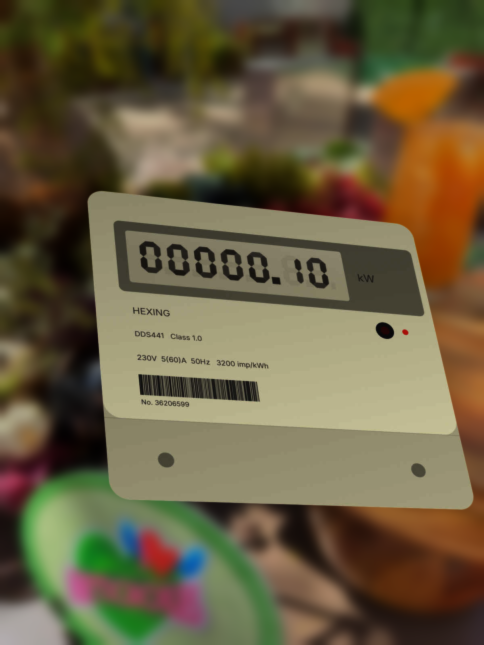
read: 0.10 kW
